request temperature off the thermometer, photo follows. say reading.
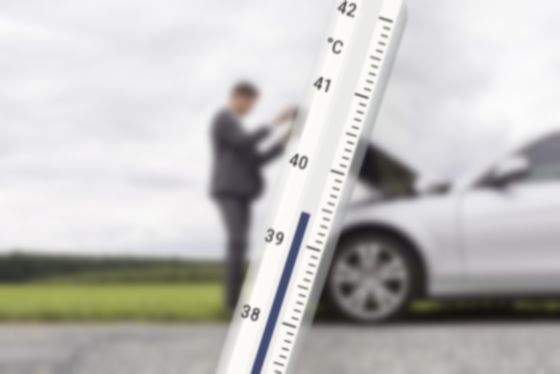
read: 39.4 °C
